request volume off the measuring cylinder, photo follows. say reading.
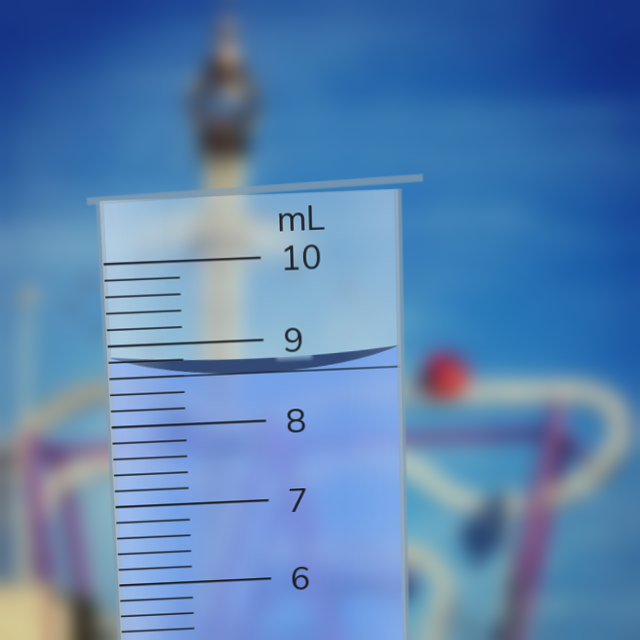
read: 8.6 mL
